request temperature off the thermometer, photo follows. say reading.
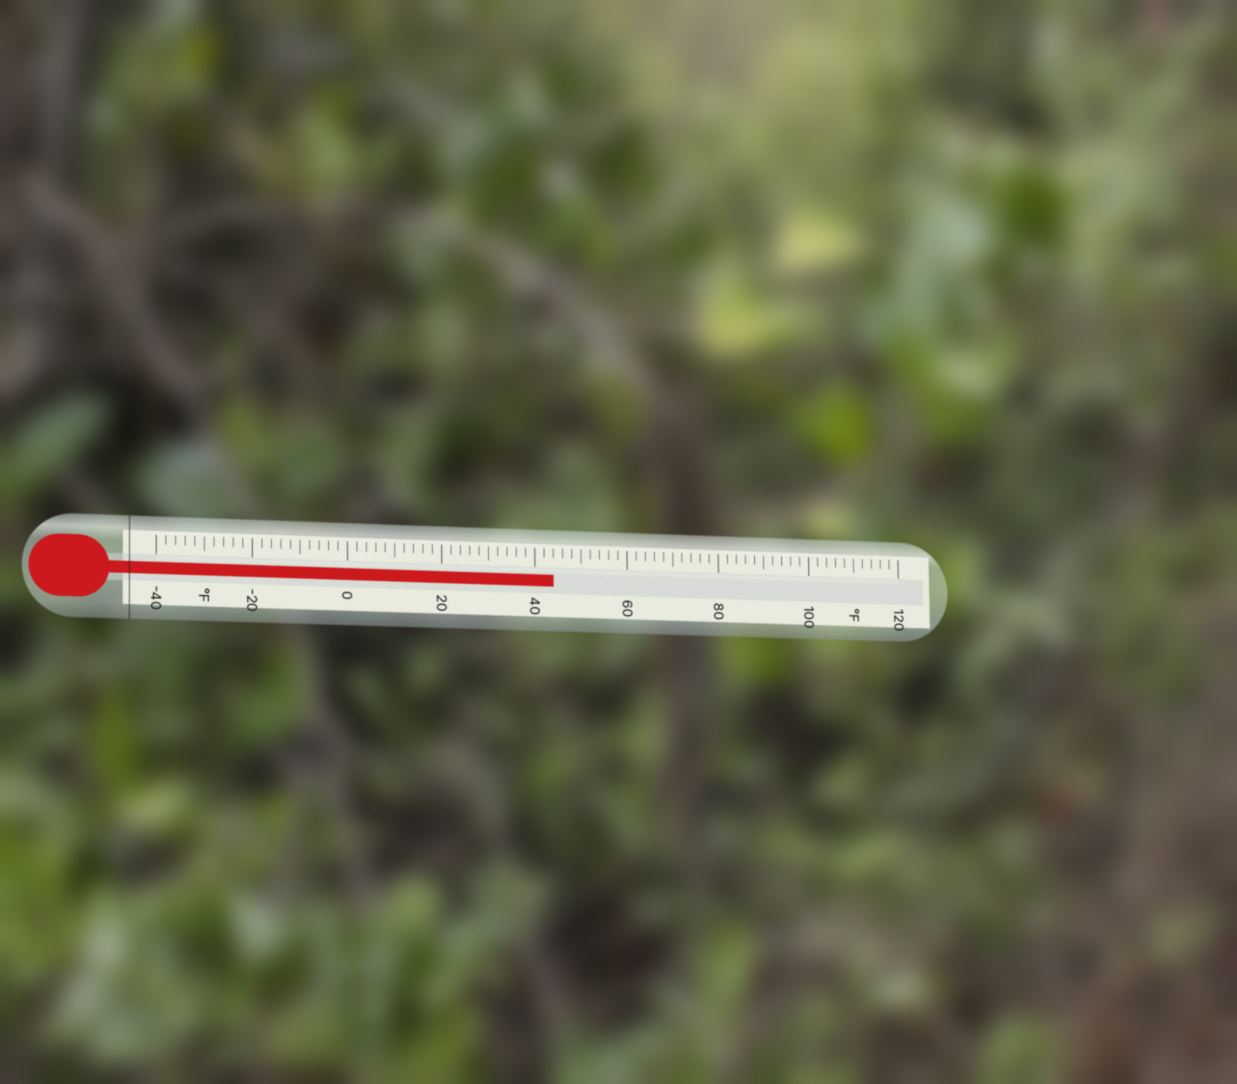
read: 44 °F
